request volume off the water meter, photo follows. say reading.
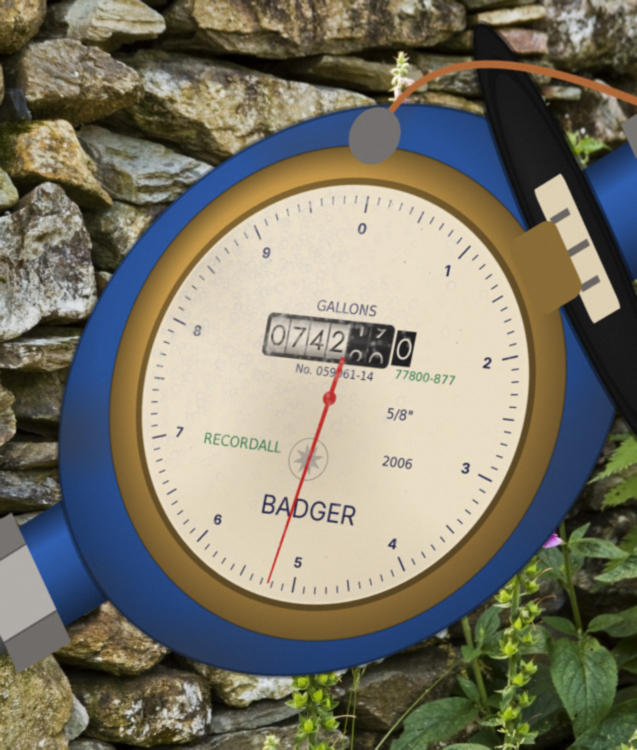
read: 742195.2 gal
